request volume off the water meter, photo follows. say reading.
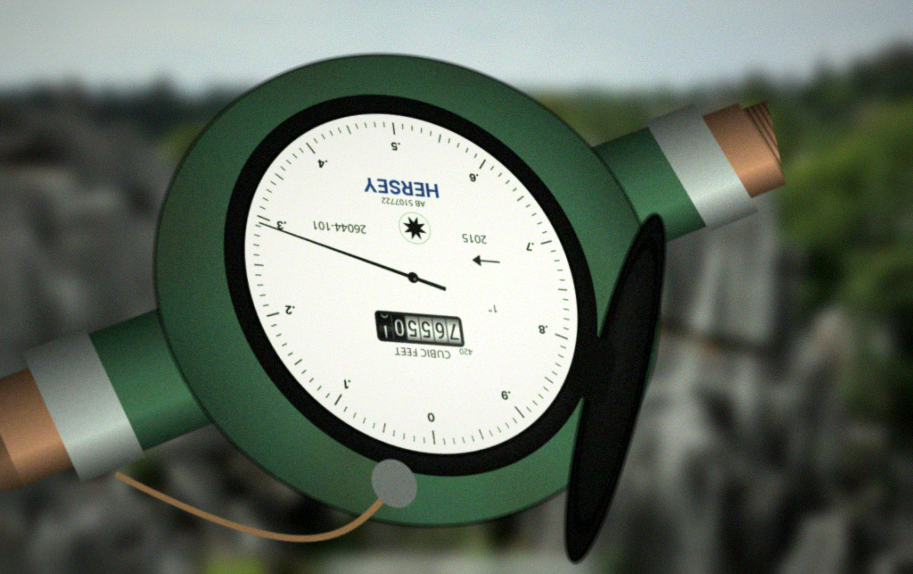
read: 765501.29 ft³
